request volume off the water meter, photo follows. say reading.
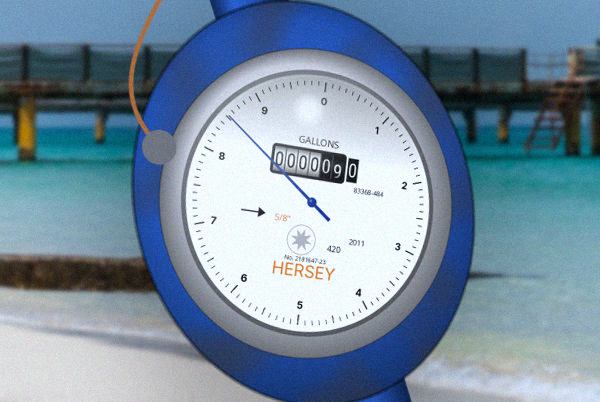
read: 88.5 gal
